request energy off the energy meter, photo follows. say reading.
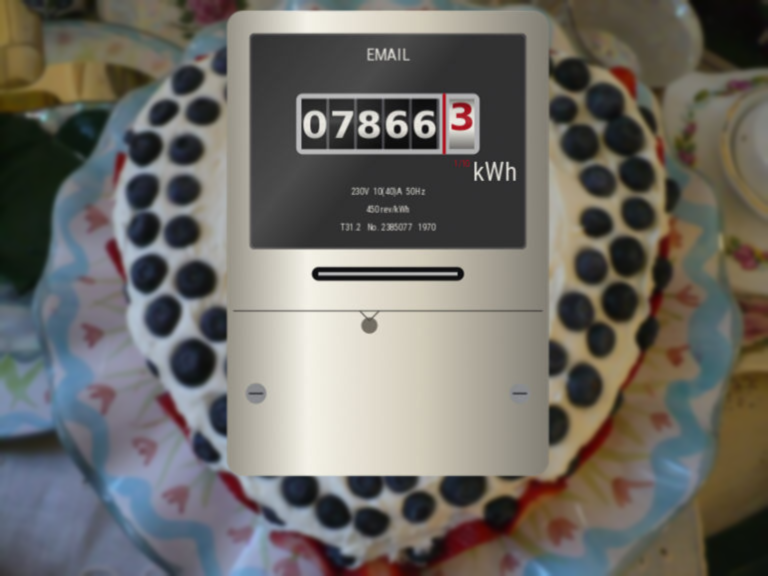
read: 7866.3 kWh
